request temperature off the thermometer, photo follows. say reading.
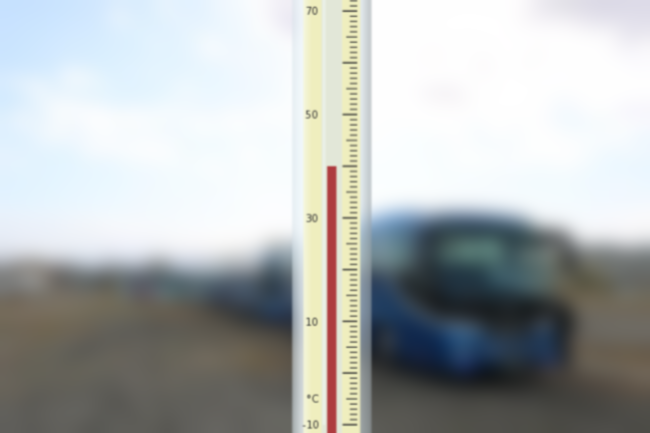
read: 40 °C
